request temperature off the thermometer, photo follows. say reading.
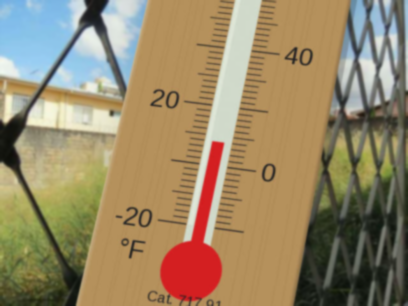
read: 8 °F
